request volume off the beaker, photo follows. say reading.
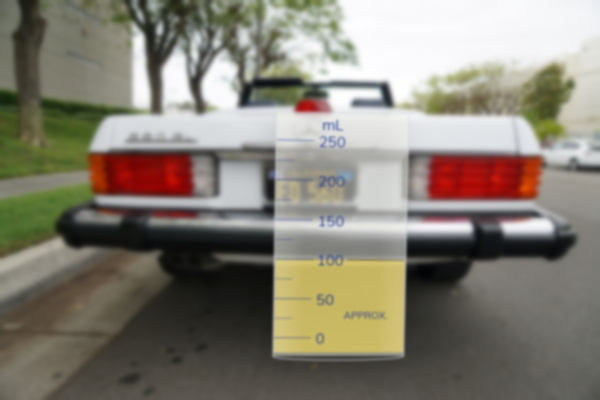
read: 100 mL
